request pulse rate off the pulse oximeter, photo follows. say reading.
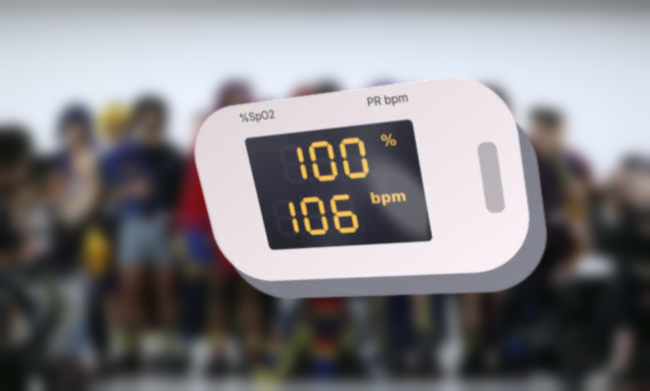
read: 106 bpm
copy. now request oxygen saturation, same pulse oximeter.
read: 100 %
